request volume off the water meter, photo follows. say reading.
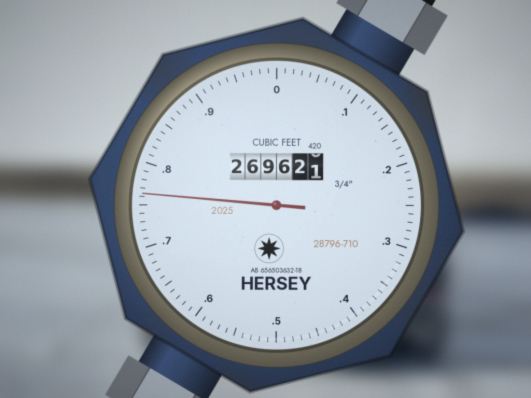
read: 269620.76 ft³
